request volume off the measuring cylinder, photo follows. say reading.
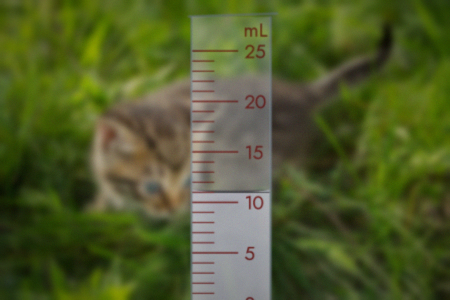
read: 11 mL
